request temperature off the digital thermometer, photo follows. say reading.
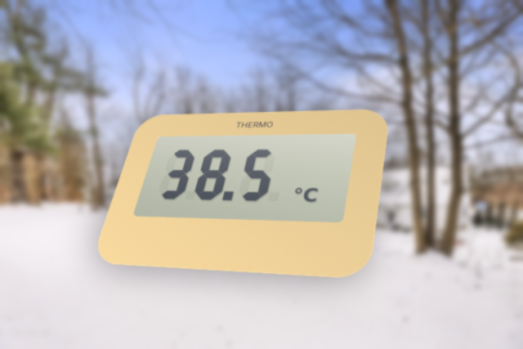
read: 38.5 °C
